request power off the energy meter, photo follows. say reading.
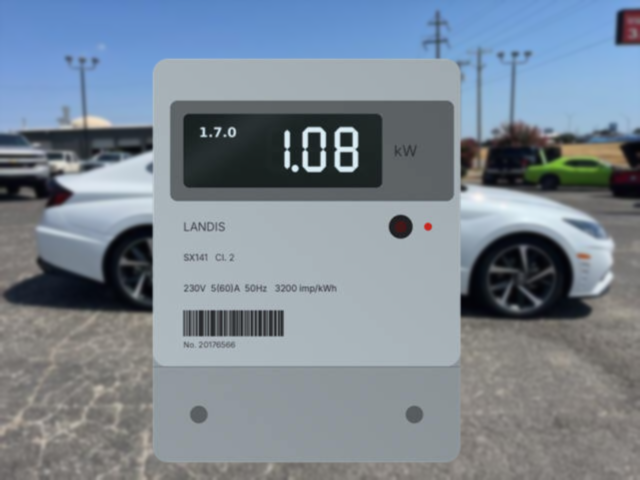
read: 1.08 kW
